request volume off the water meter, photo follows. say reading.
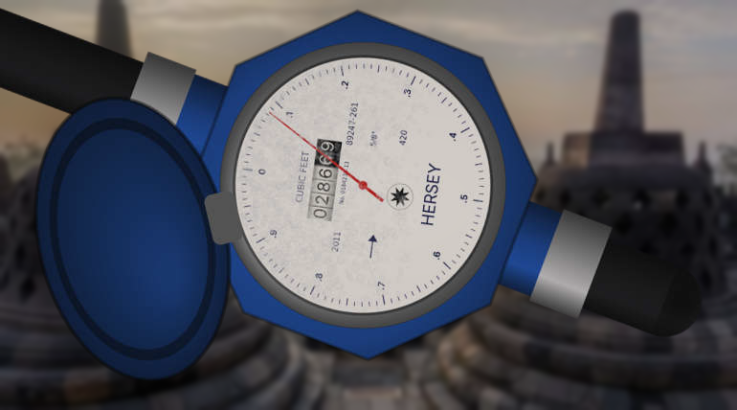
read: 28669.08 ft³
